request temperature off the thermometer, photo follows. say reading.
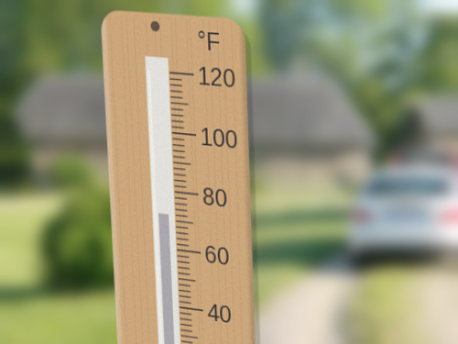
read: 72 °F
